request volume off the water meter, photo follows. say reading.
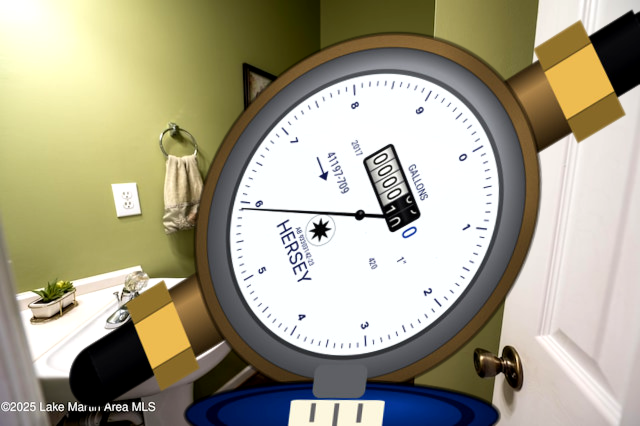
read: 95.9 gal
